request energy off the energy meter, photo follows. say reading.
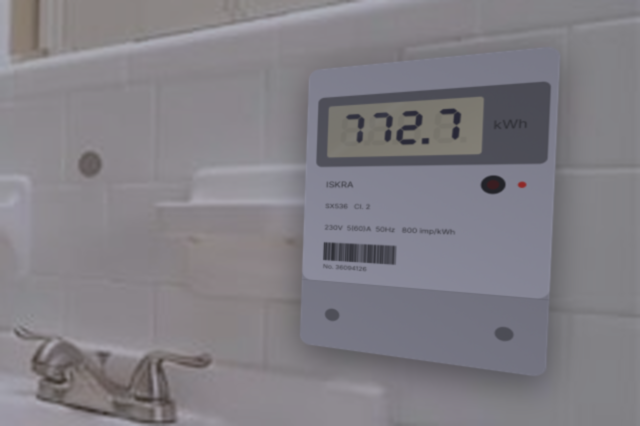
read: 772.7 kWh
